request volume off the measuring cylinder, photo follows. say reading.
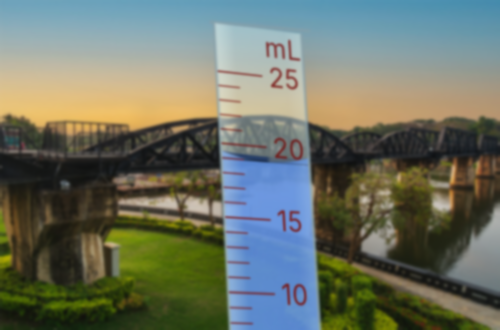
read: 19 mL
